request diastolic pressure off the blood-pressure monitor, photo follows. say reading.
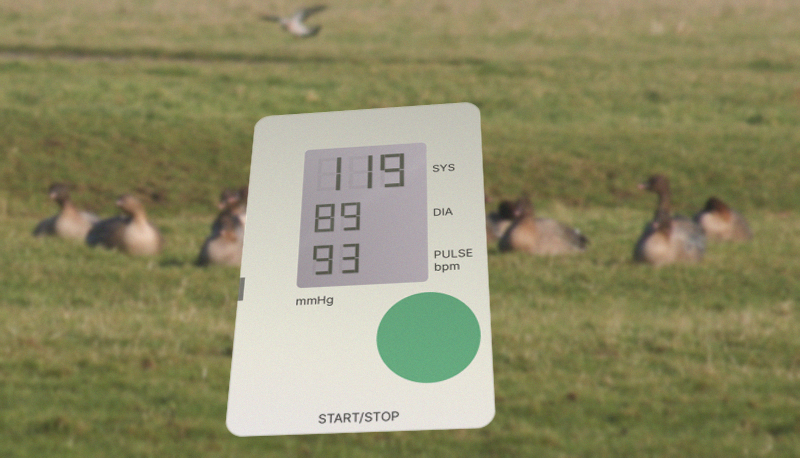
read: 89 mmHg
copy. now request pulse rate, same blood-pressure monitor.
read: 93 bpm
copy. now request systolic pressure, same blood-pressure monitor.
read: 119 mmHg
